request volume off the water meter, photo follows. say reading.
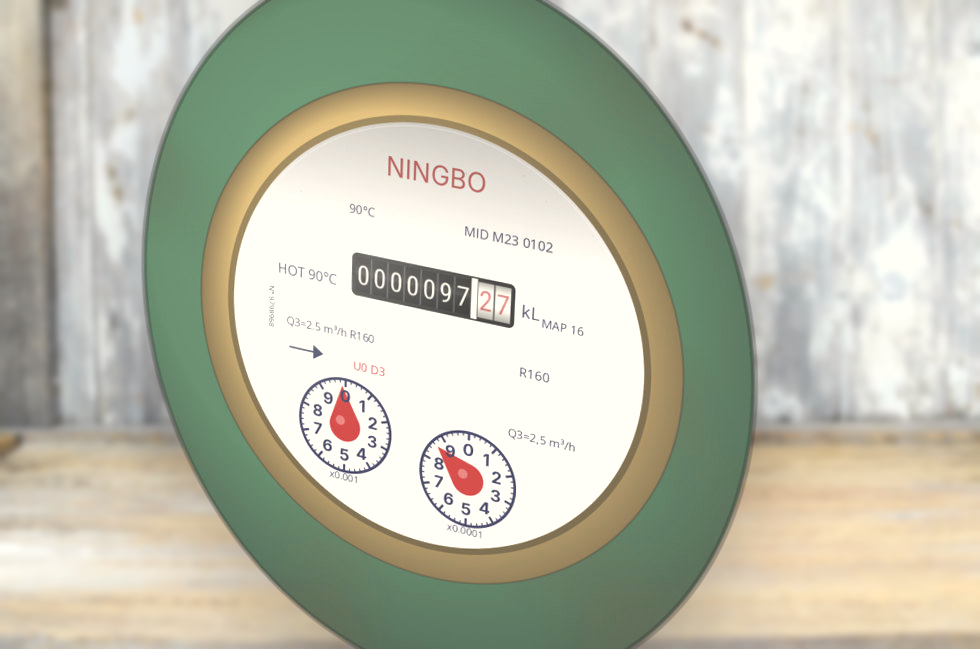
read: 97.2698 kL
